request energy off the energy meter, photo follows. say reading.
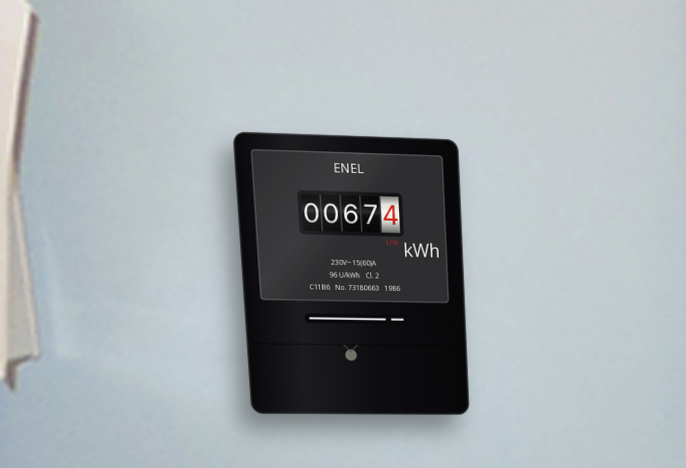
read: 67.4 kWh
